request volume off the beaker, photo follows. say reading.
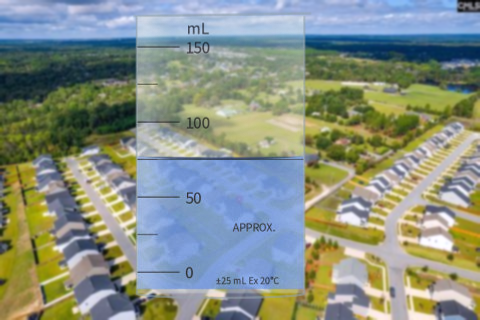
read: 75 mL
